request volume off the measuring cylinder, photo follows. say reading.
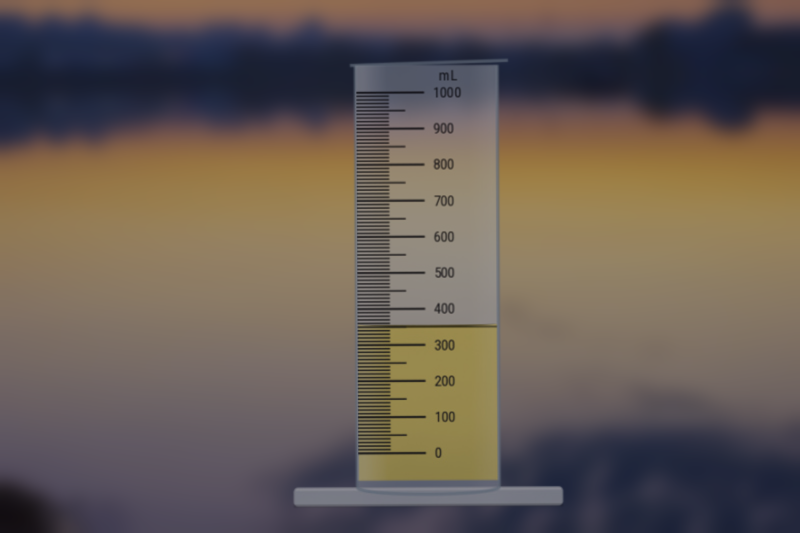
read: 350 mL
